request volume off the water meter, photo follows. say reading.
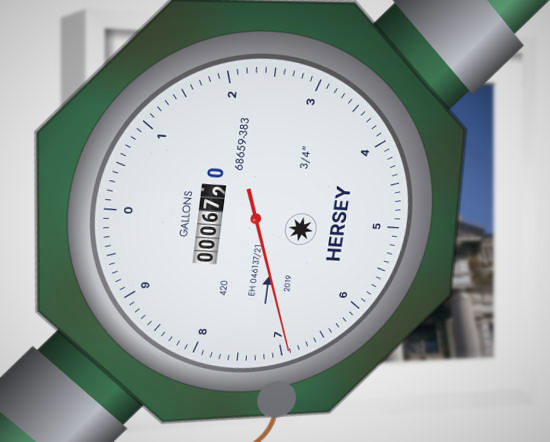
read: 6716.9 gal
